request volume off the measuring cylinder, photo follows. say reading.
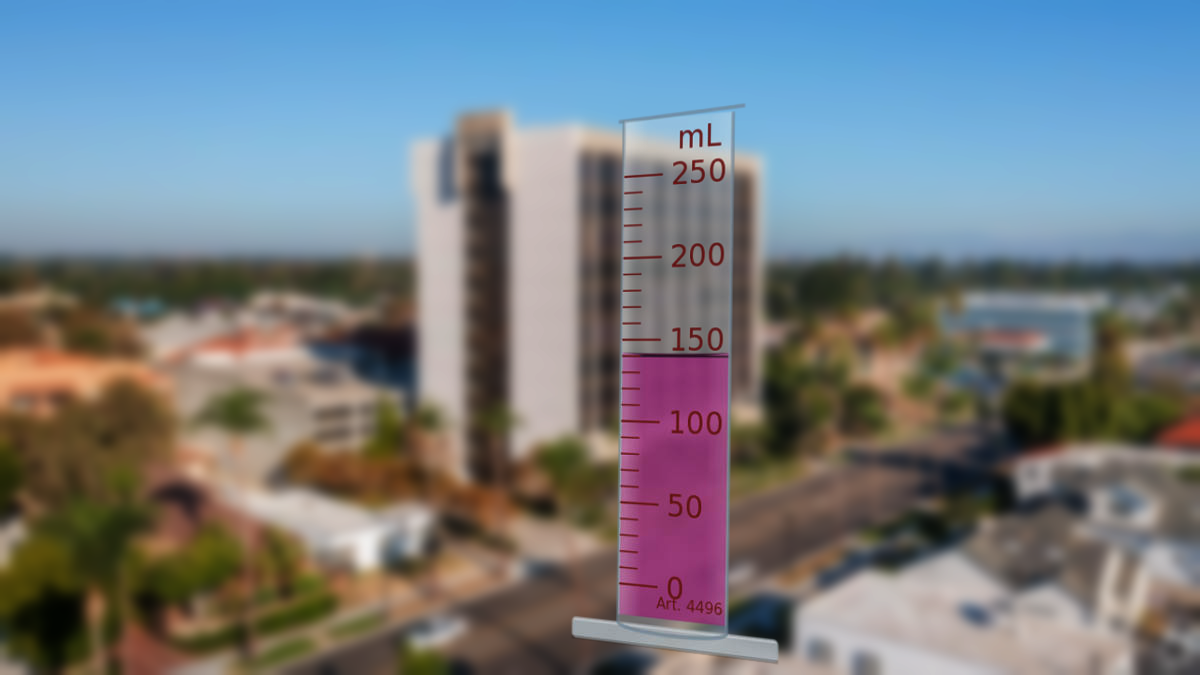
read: 140 mL
